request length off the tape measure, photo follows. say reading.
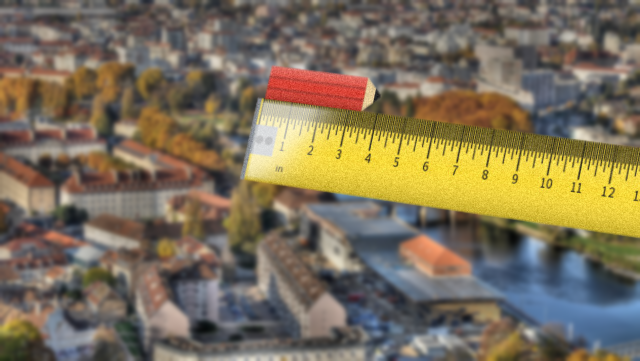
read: 4 in
